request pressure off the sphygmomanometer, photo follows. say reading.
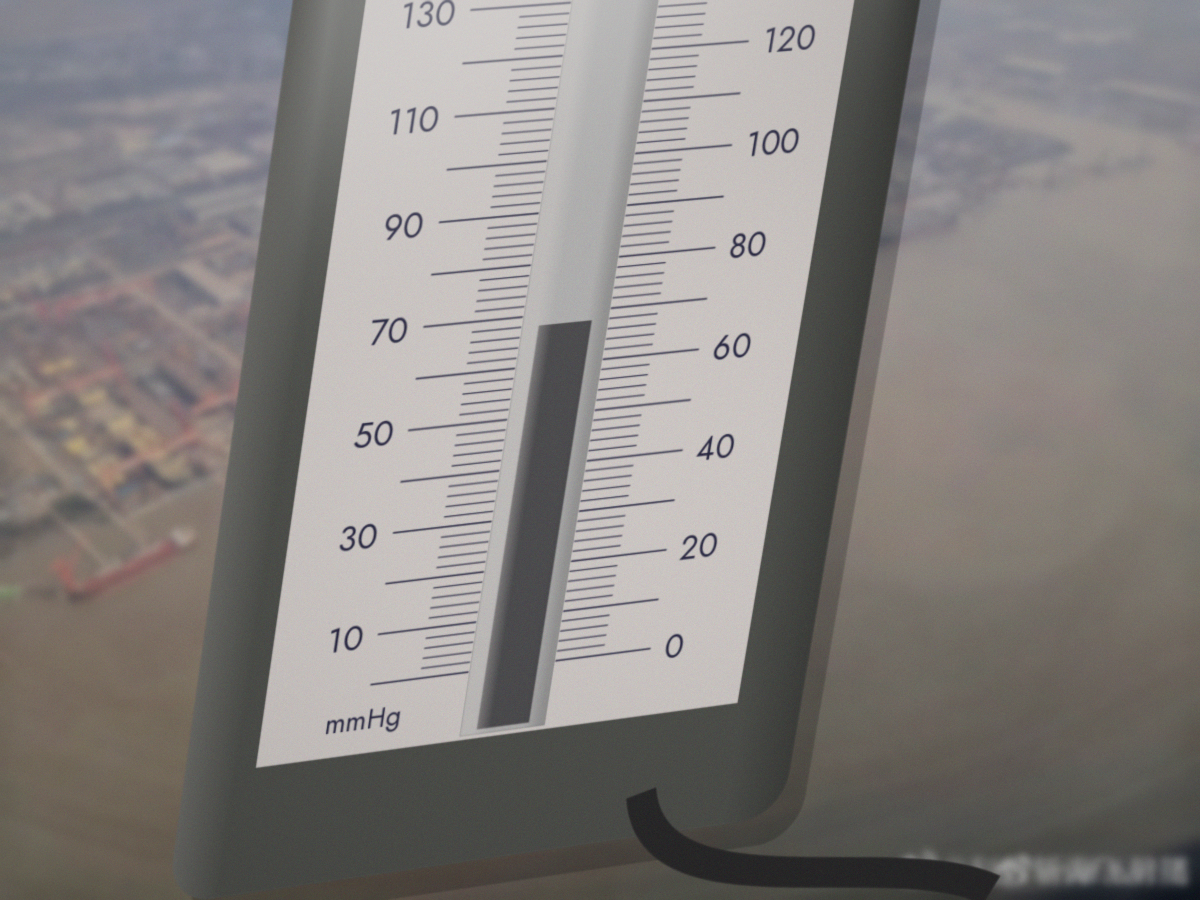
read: 68 mmHg
